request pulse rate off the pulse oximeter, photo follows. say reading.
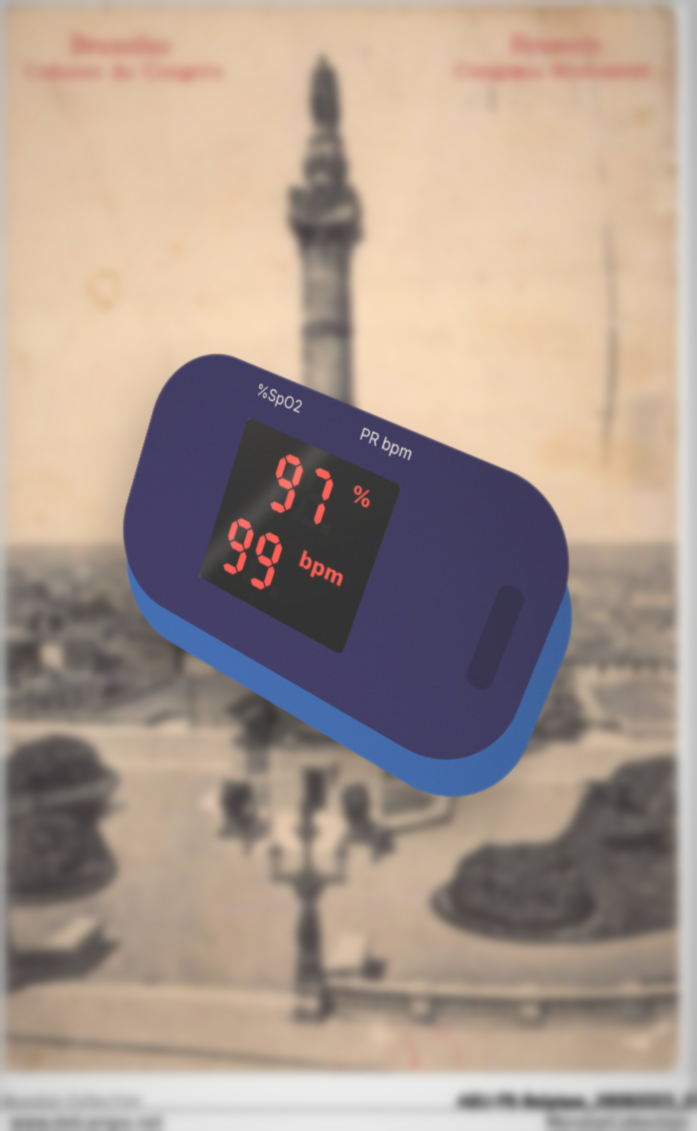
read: 99 bpm
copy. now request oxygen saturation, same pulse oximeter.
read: 97 %
